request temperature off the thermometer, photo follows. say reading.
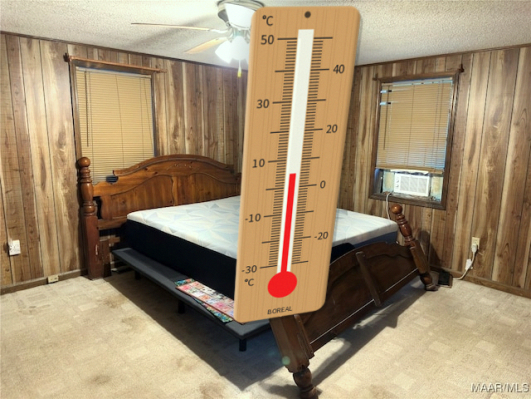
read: 5 °C
